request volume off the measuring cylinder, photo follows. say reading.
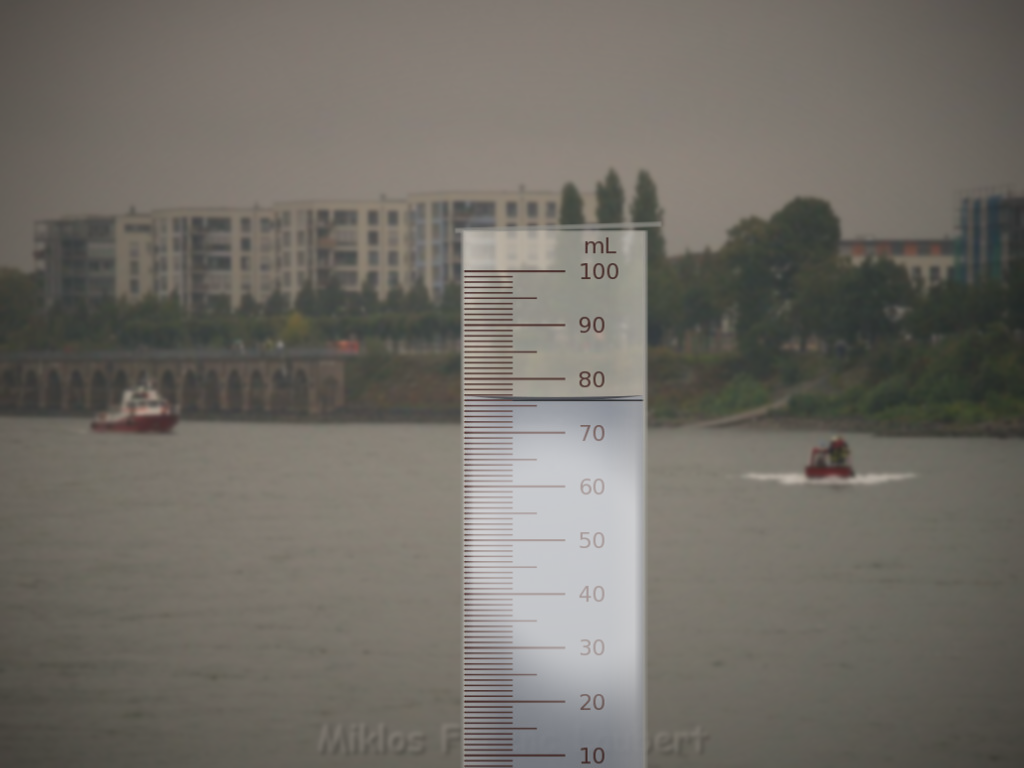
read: 76 mL
